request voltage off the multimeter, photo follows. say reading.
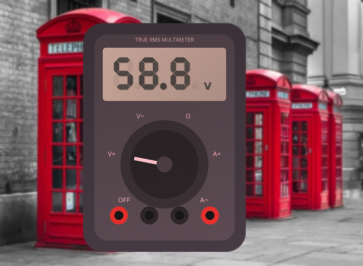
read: 58.8 V
